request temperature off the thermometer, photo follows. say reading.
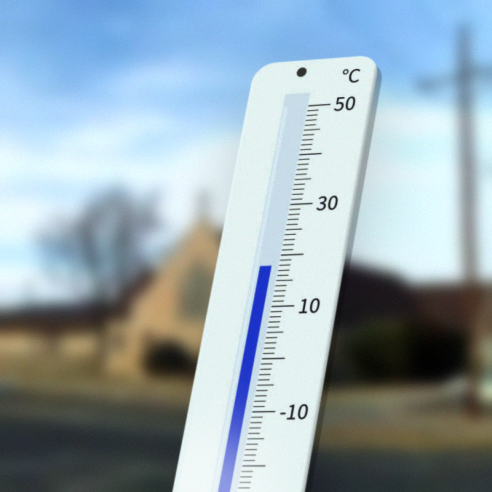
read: 18 °C
